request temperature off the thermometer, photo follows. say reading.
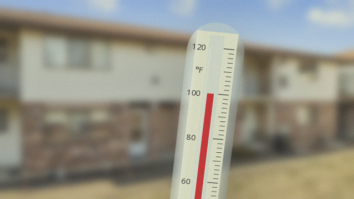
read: 100 °F
